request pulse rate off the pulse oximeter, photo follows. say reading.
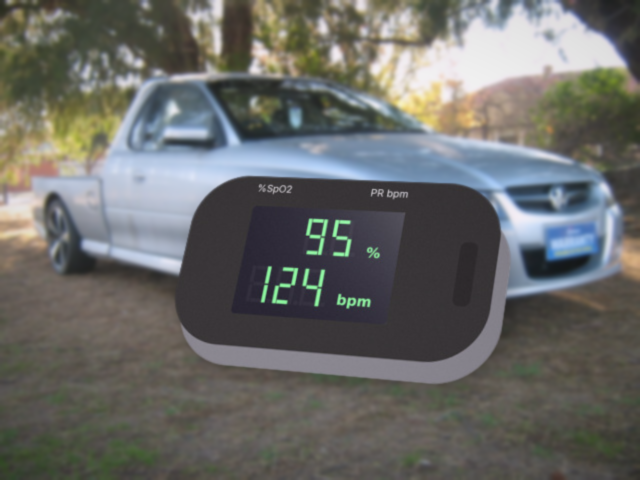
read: 124 bpm
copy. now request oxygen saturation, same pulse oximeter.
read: 95 %
